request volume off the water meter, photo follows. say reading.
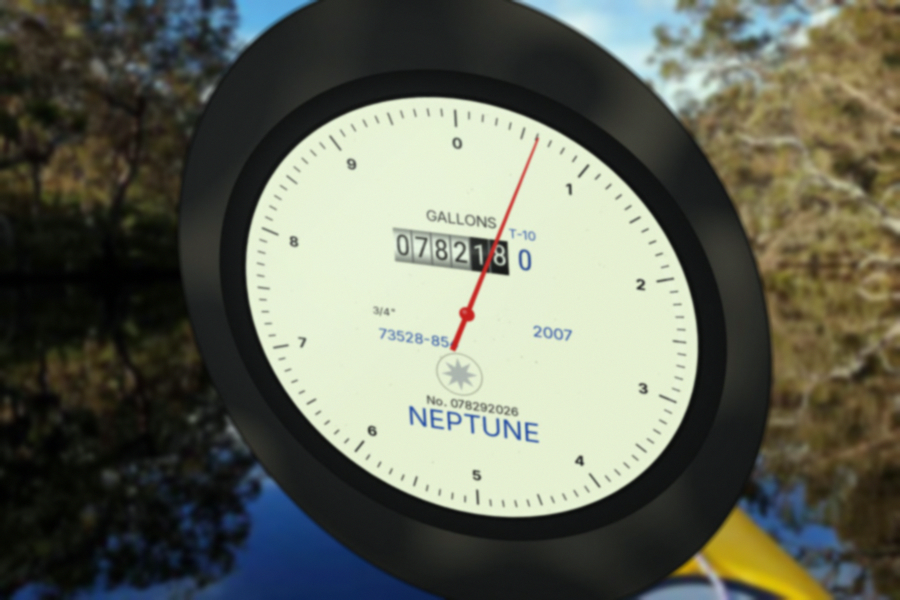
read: 782180.6 gal
